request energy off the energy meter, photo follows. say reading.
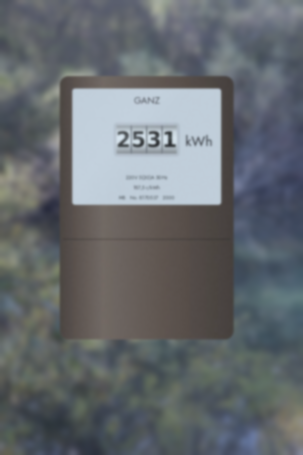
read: 2531 kWh
